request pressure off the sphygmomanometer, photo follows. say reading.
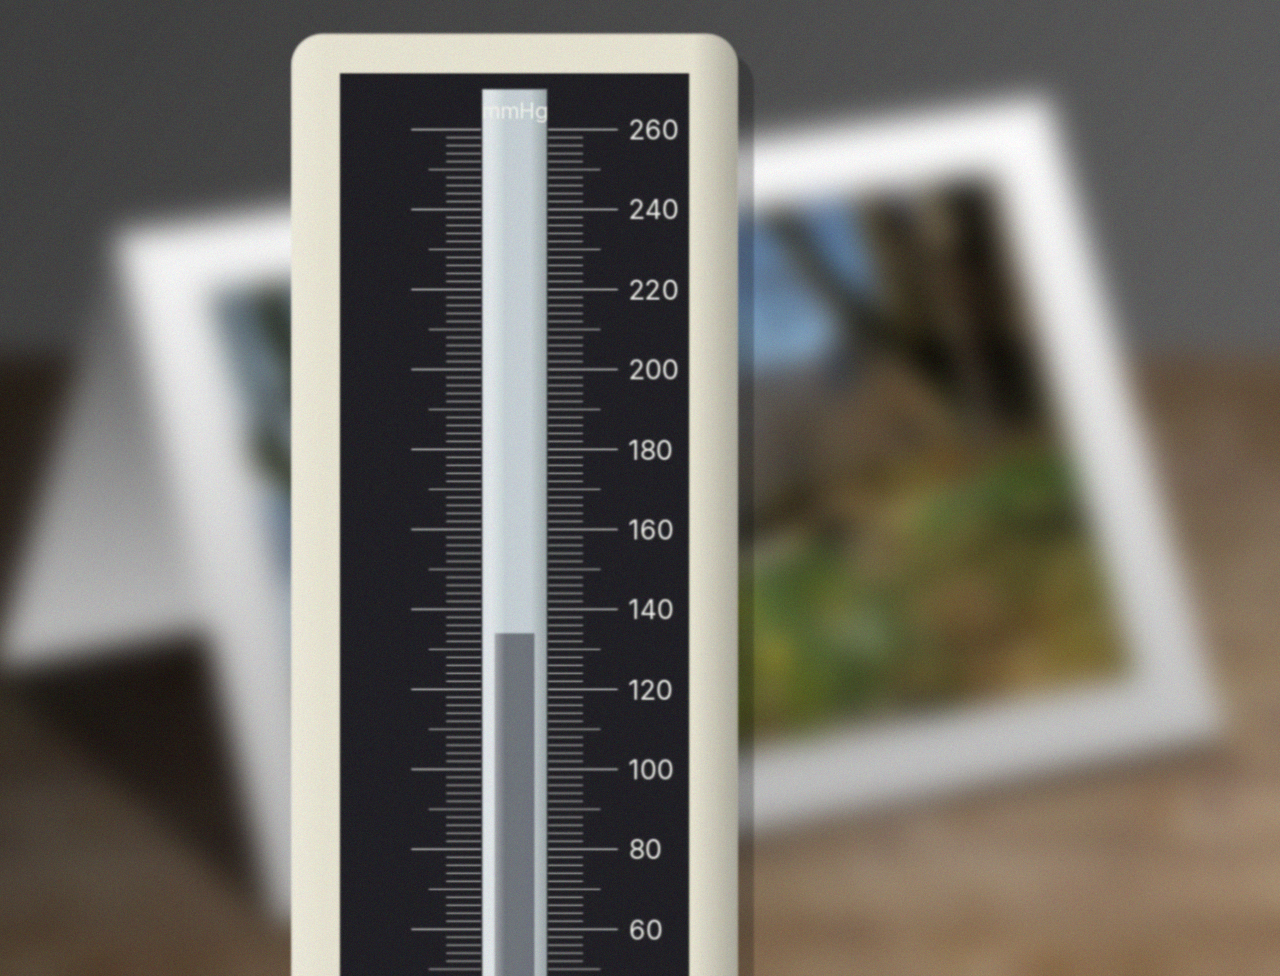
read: 134 mmHg
